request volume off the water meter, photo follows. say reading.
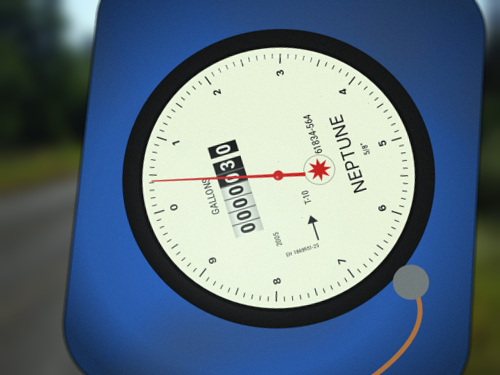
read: 30.4 gal
